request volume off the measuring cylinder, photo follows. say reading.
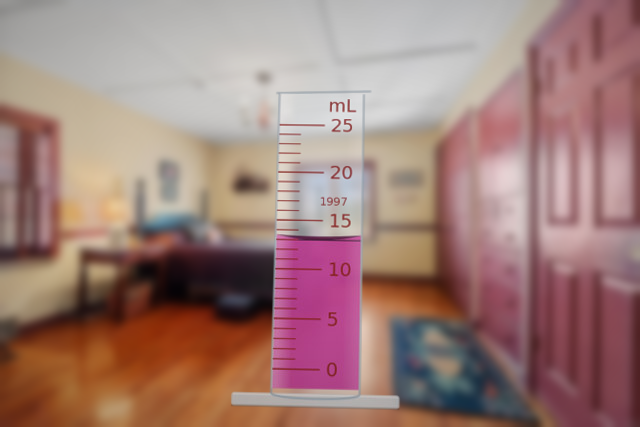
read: 13 mL
